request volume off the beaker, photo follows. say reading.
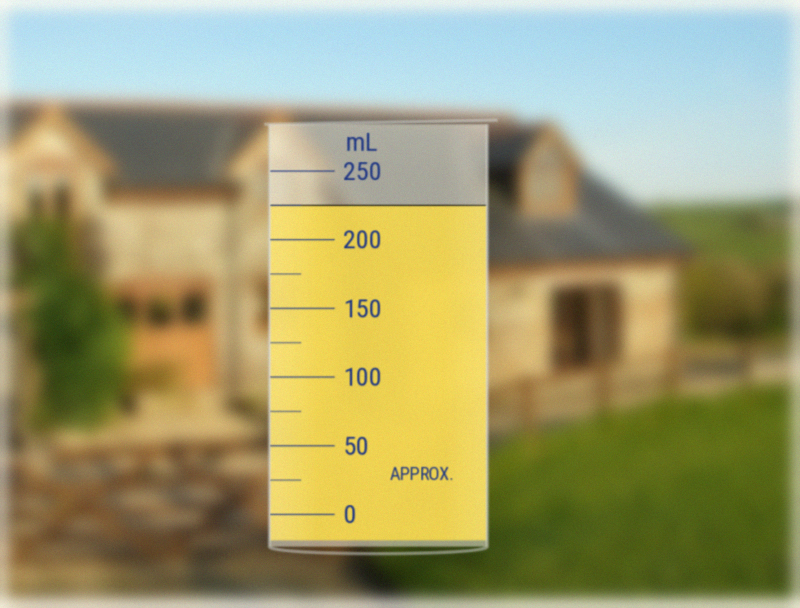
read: 225 mL
